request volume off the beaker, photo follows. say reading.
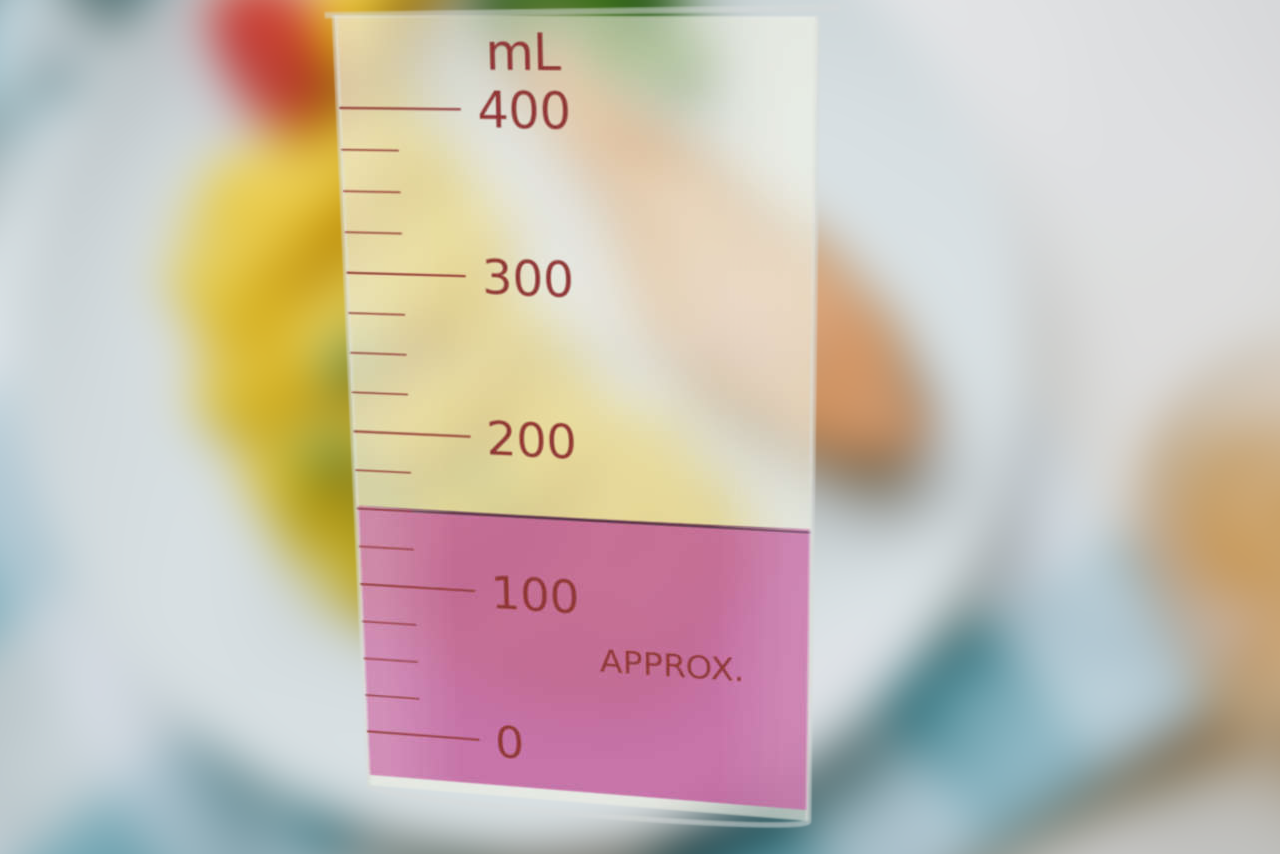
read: 150 mL
